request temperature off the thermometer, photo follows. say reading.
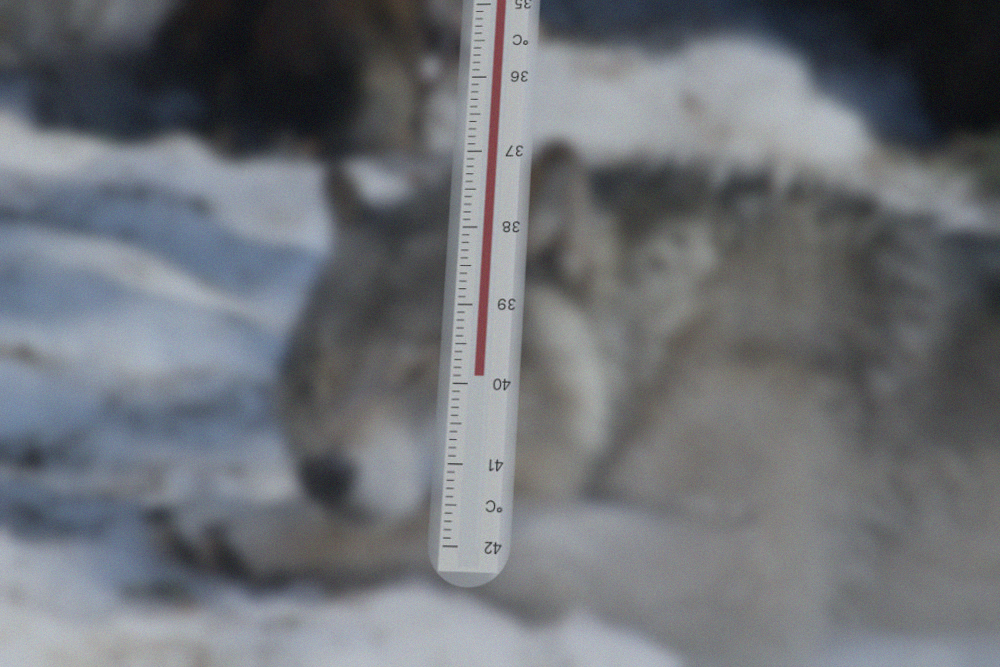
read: 39.9 °C
